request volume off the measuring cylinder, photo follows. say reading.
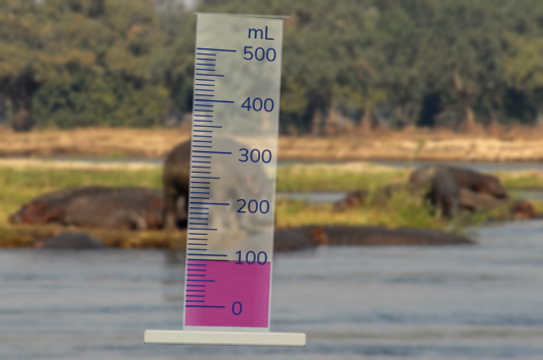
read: 90 mL
